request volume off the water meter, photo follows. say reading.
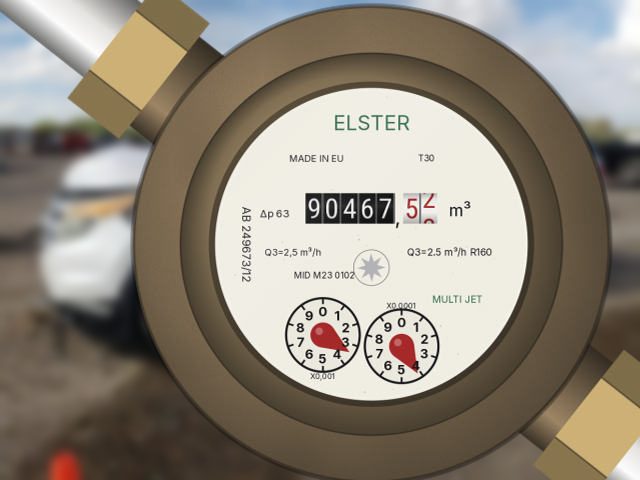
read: 90467.5234 m³
